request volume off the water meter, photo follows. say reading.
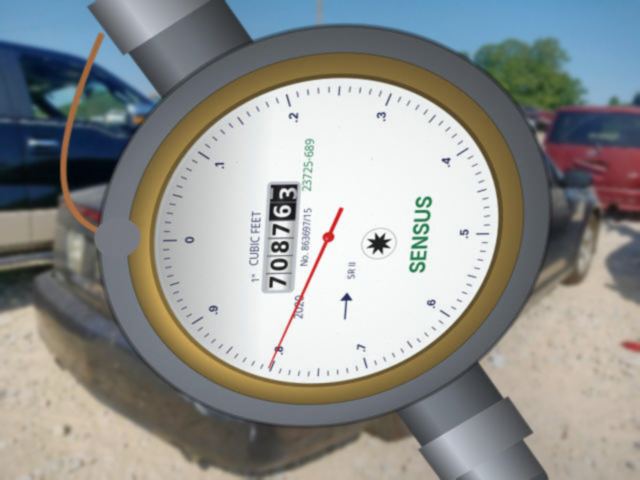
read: 708762.80 ft³
